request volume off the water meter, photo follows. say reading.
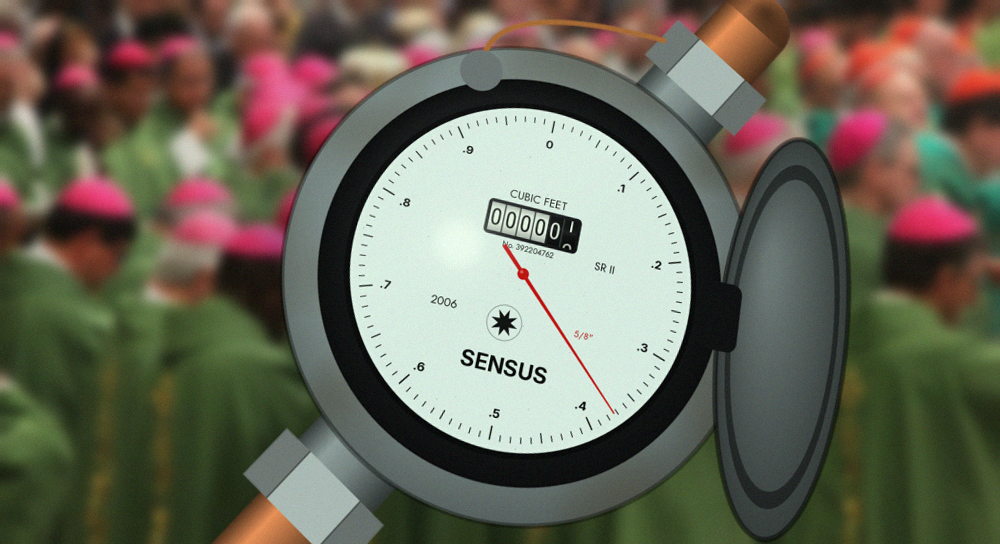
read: 1.37 ft³
